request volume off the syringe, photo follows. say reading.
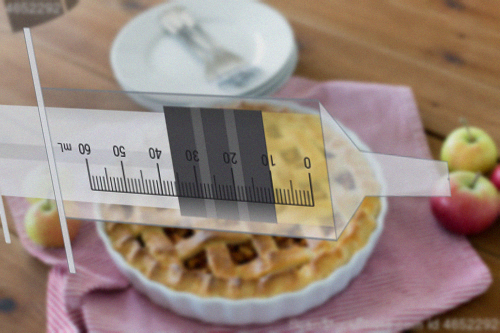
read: 10 mL
